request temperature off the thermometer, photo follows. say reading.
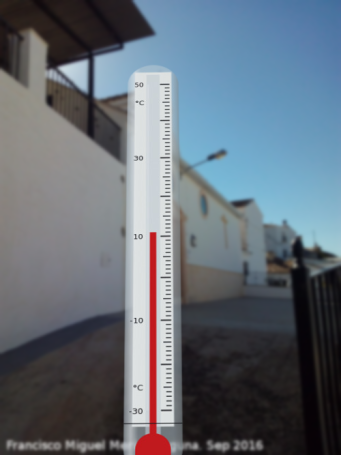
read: 11 °C
